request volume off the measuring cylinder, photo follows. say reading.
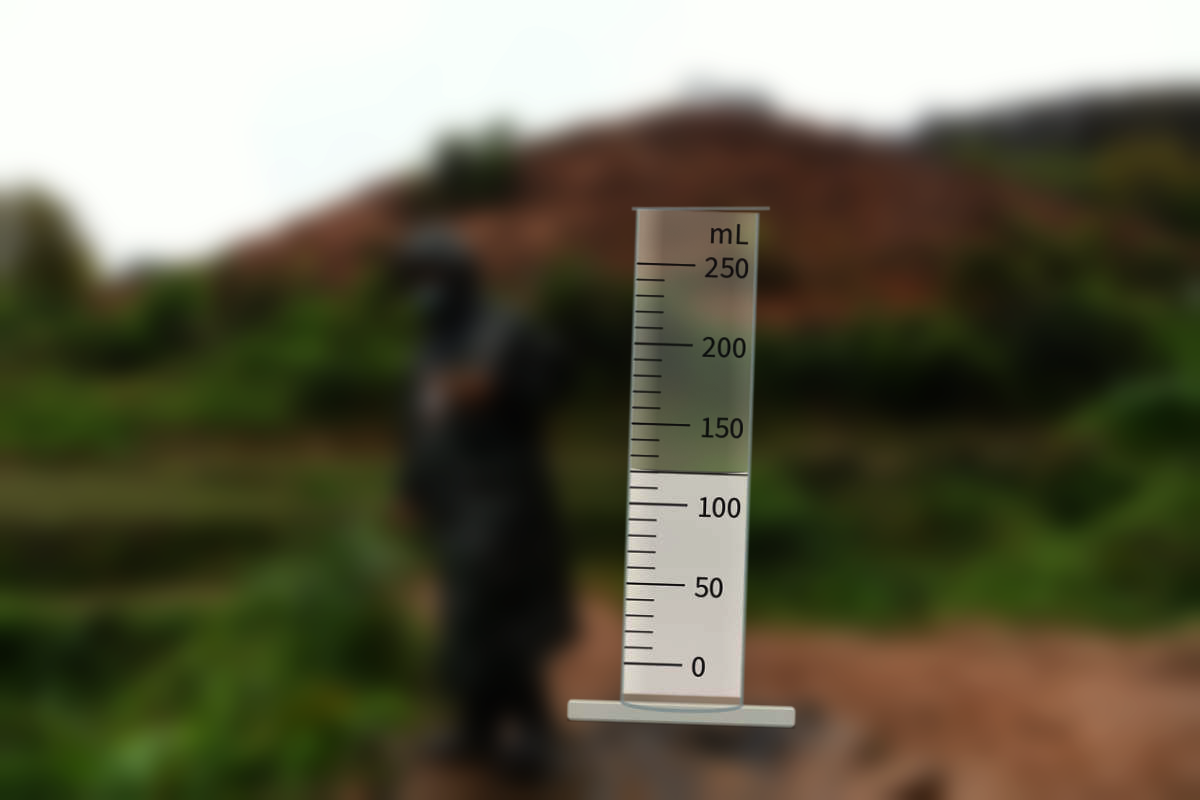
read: 120 mL
